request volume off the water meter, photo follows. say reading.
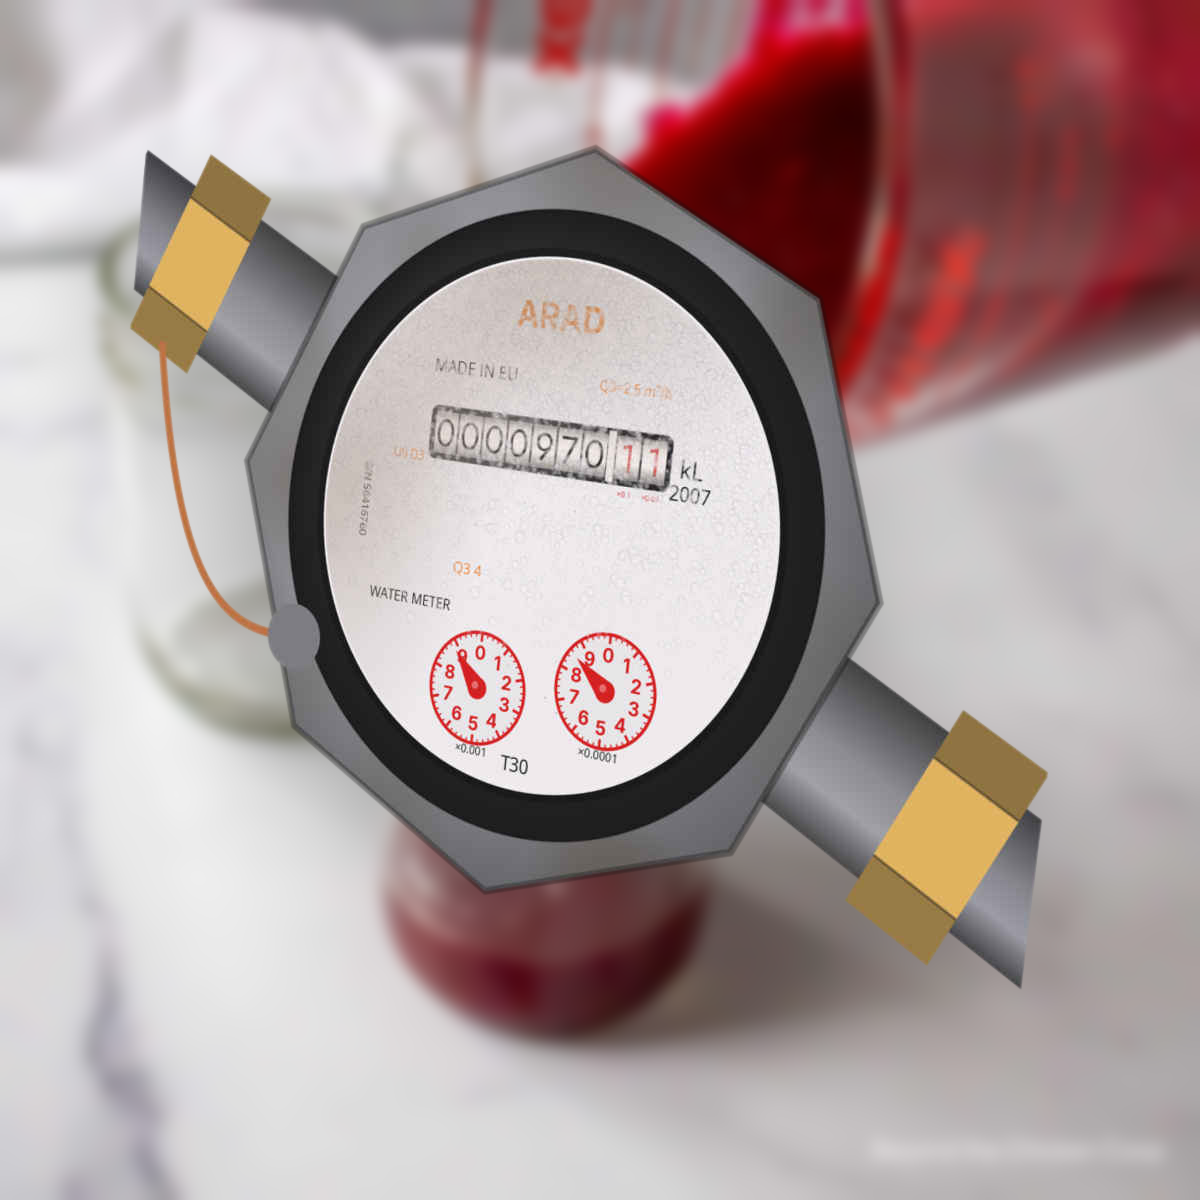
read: 970.1188 kL
